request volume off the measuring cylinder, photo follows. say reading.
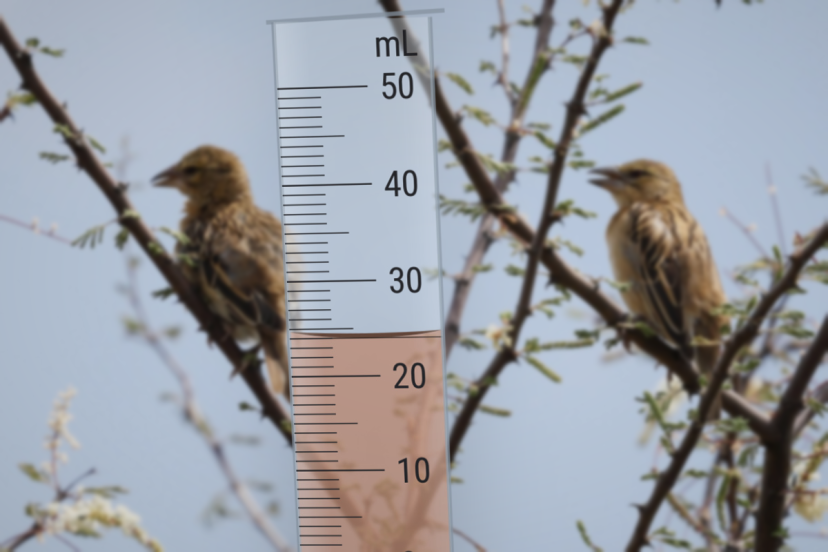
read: 24 mL
